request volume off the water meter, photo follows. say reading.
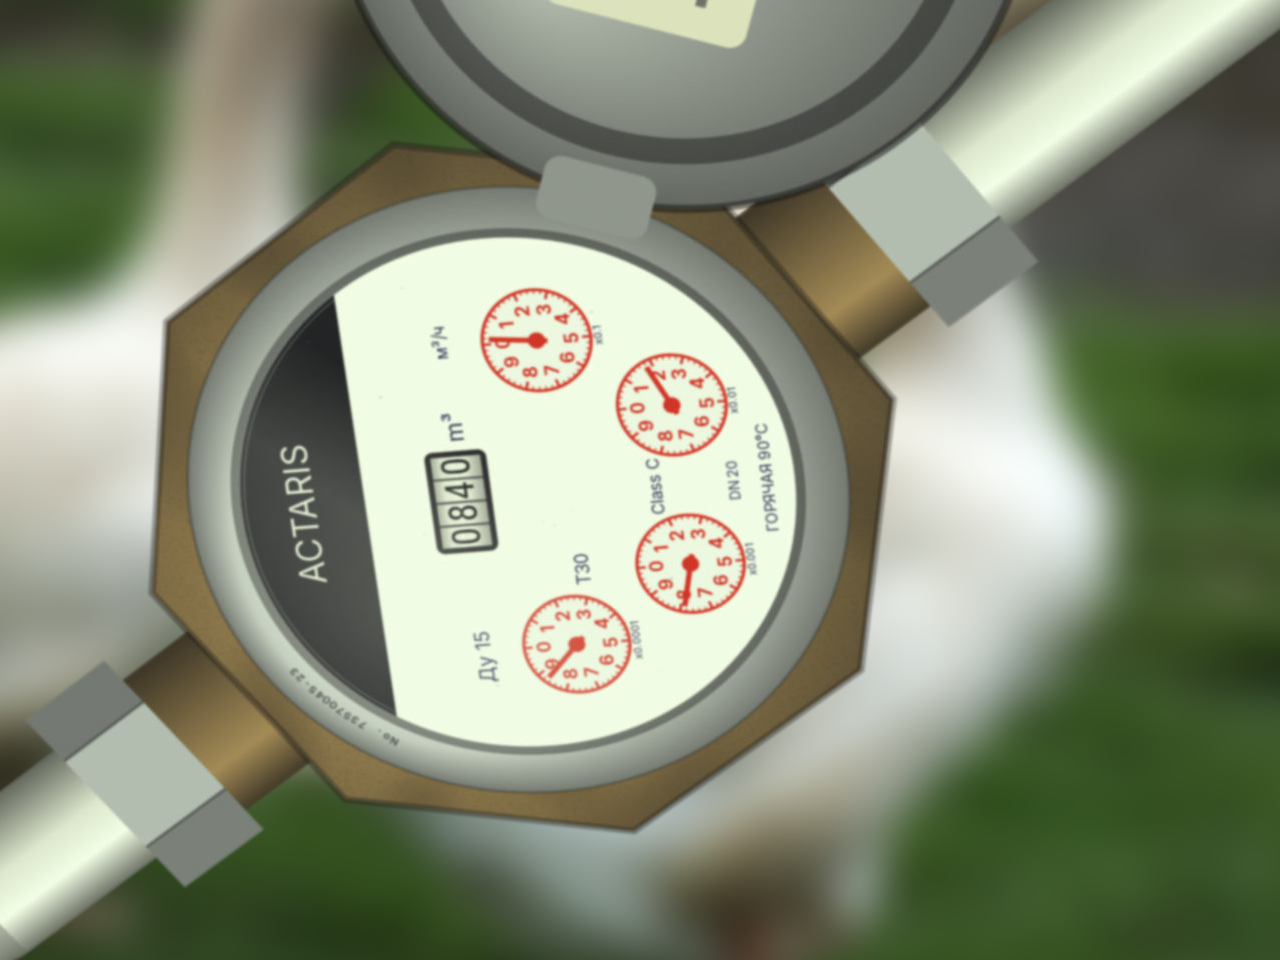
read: 840.0178 m³
